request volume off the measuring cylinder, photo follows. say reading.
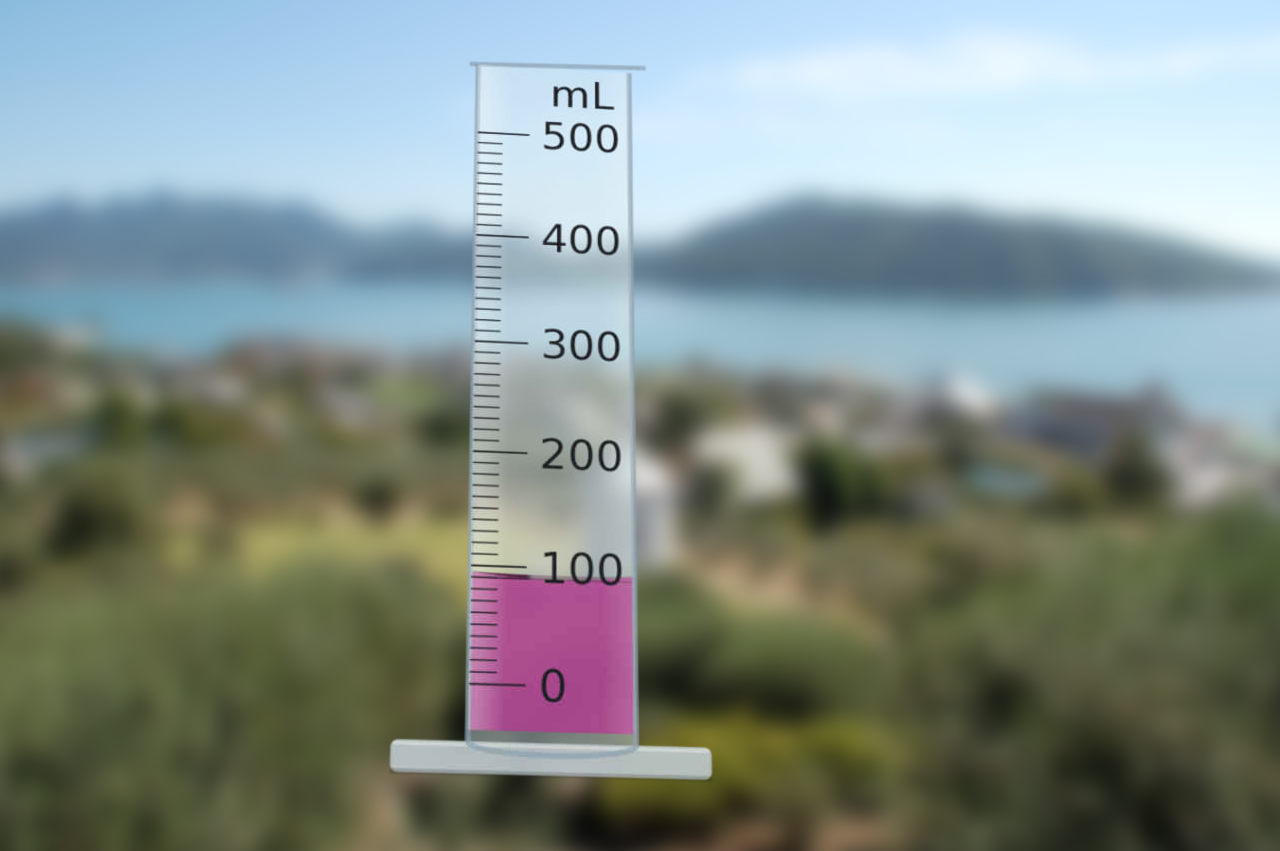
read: 90 mL
